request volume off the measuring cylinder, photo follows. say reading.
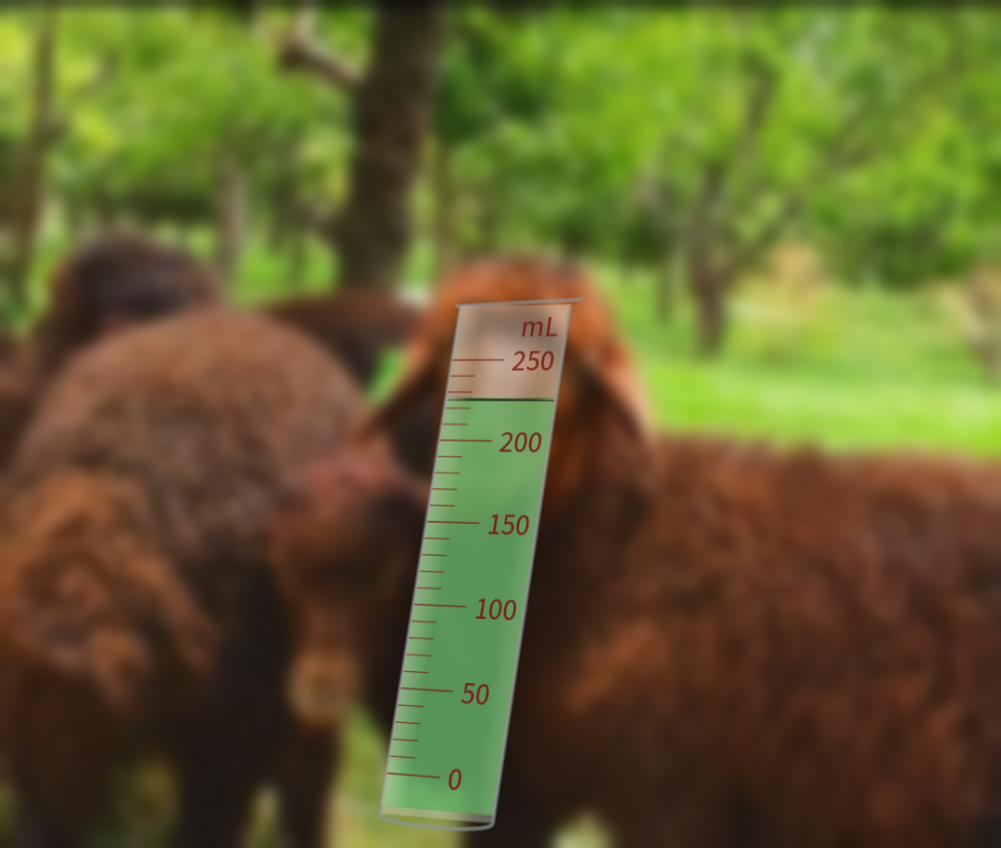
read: 225 mL
